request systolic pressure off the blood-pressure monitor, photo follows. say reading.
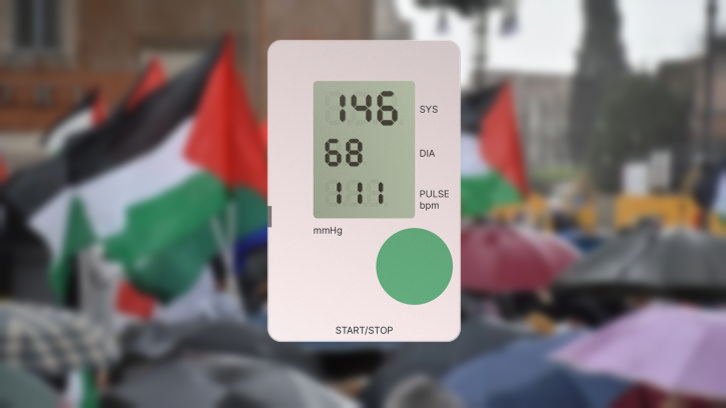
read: 146 mmHg
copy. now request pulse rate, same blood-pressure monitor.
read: 111 bpm
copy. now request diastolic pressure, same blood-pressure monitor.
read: 68 mmHg
